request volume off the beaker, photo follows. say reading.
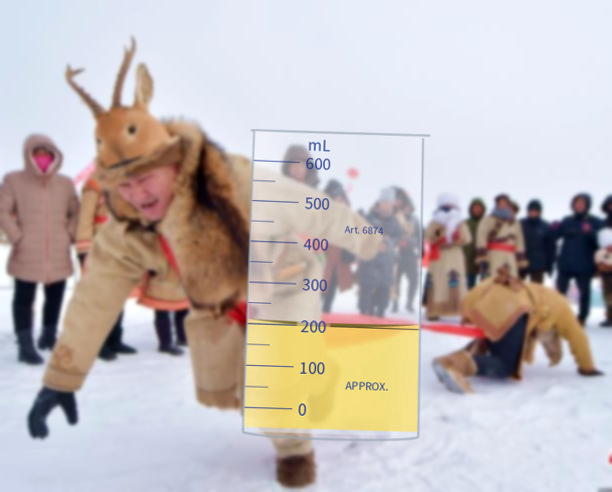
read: 200 mL
